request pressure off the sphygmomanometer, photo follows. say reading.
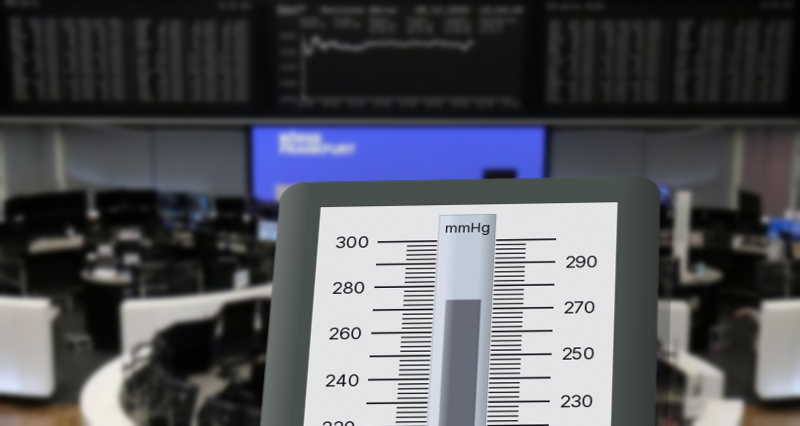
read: 274 mmHg
